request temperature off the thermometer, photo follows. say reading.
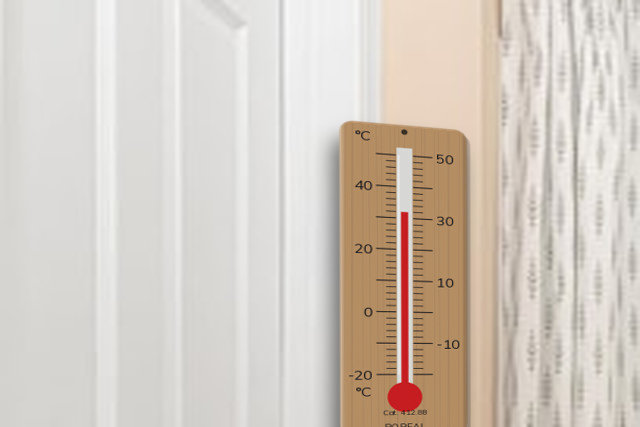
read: 32 °C
